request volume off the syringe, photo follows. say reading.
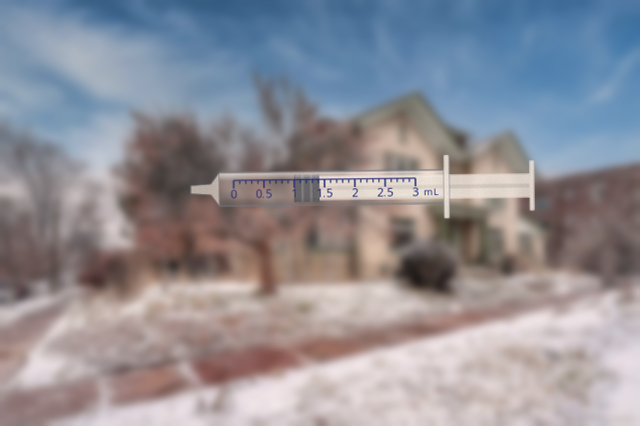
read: 1 mL
